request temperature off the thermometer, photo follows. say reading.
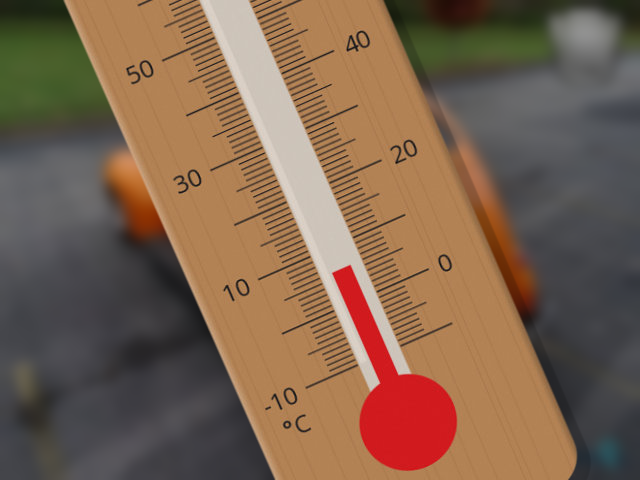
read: 6 °C
